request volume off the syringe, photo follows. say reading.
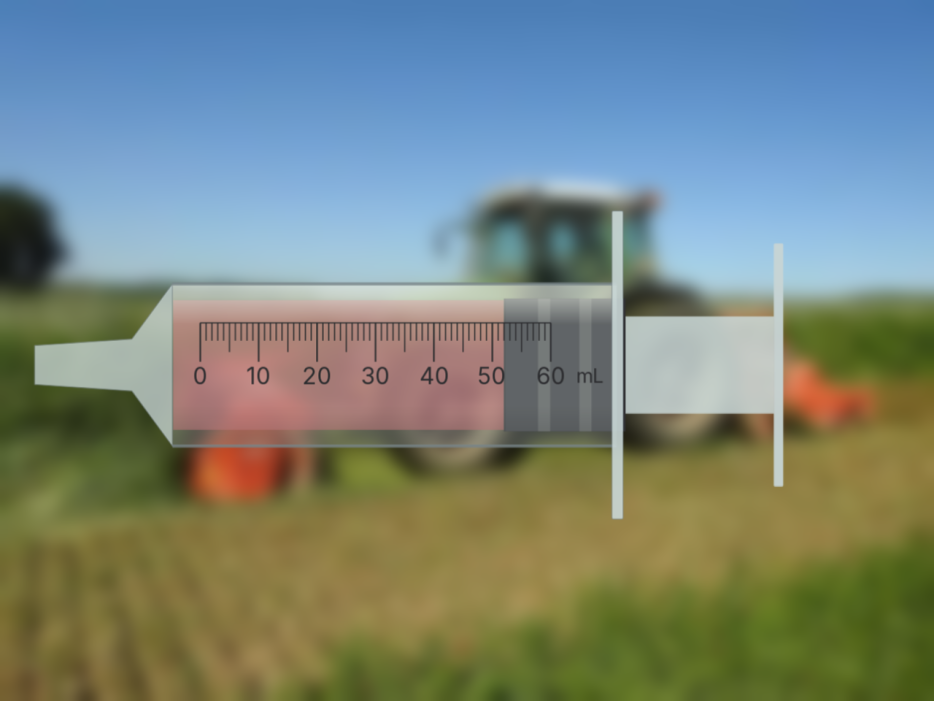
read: 52 mL
